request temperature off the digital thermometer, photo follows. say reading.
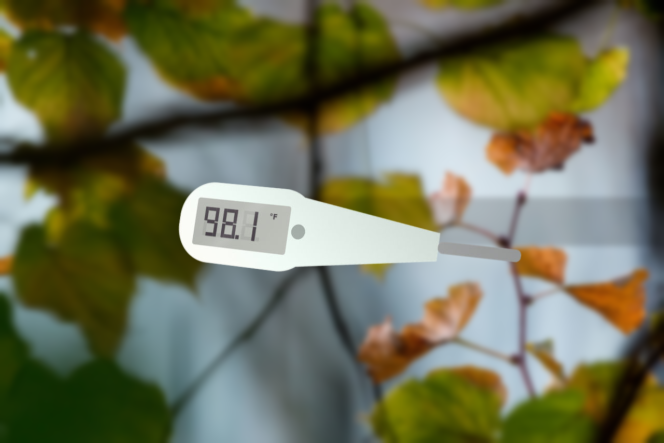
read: 98.1 °F
